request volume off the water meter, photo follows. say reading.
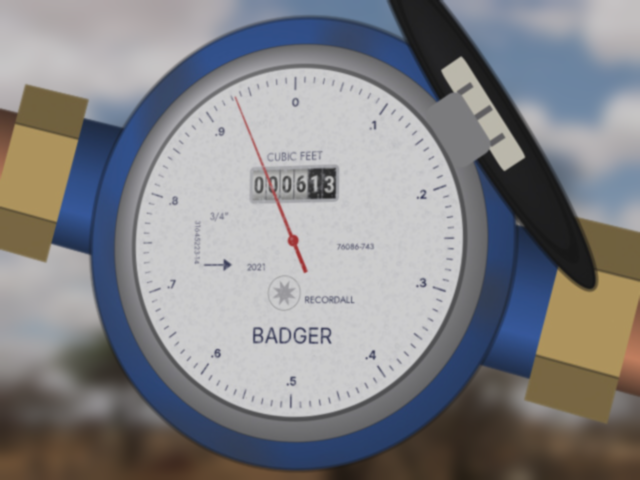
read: 612.93 ft³
